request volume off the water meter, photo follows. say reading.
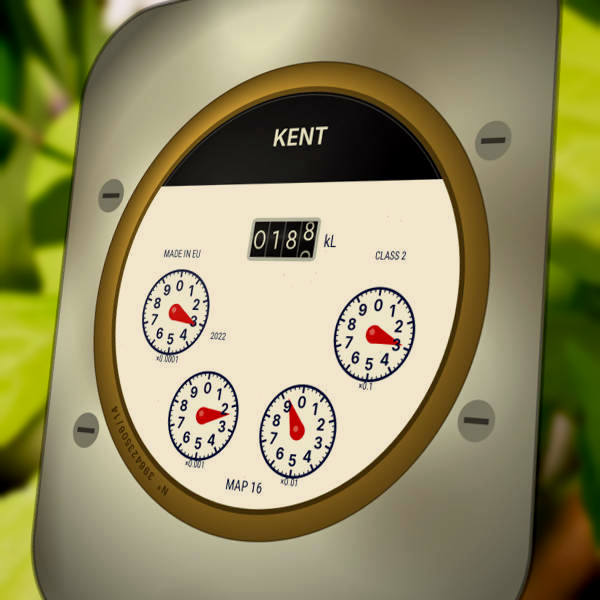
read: 188.2923 kL
